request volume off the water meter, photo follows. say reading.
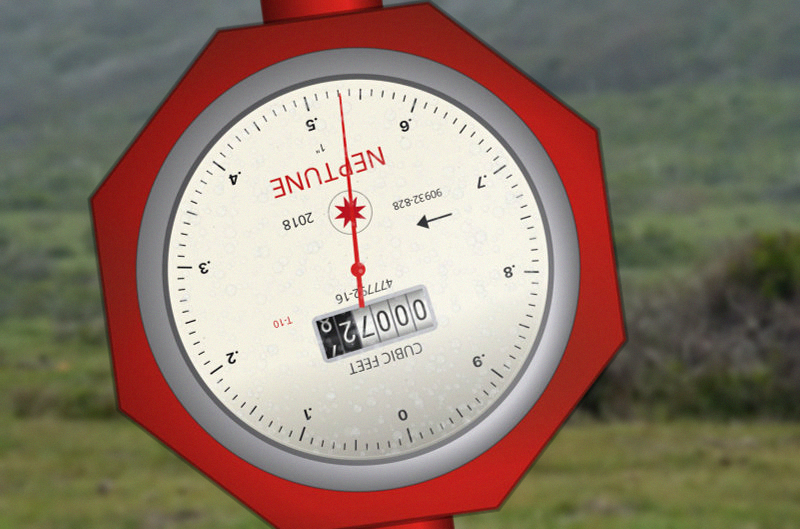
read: 727.53 ft³
